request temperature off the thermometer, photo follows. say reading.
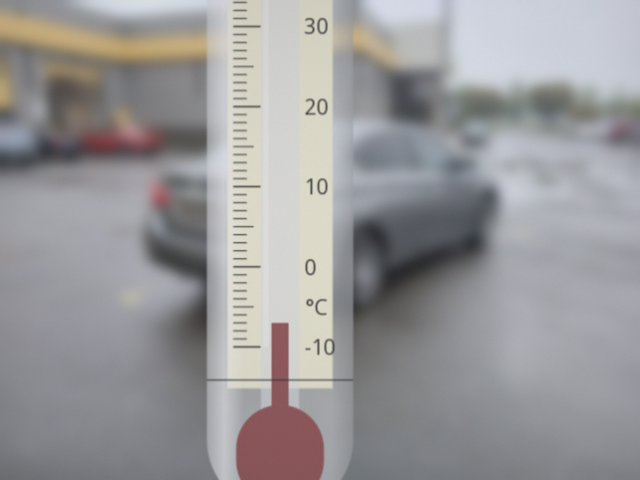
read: -7 °C
